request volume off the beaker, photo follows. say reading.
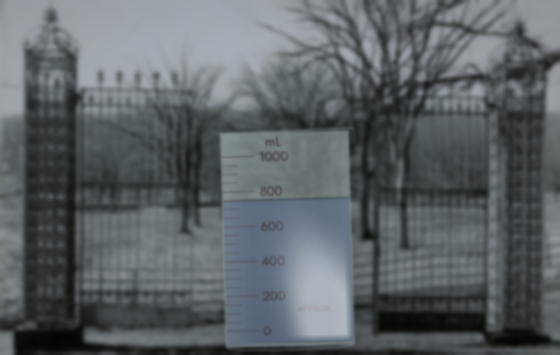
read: 750 mL
